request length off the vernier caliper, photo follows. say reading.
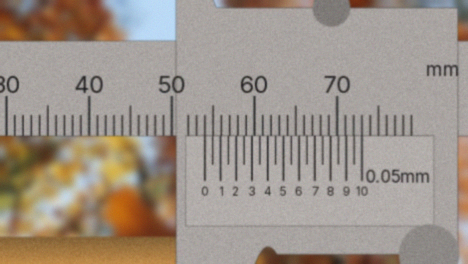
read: 54.0 mm
